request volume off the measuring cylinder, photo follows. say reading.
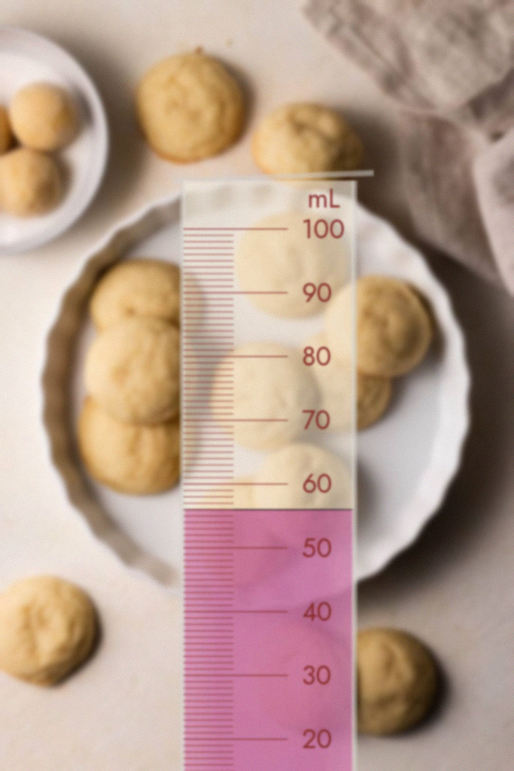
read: 56 mL
